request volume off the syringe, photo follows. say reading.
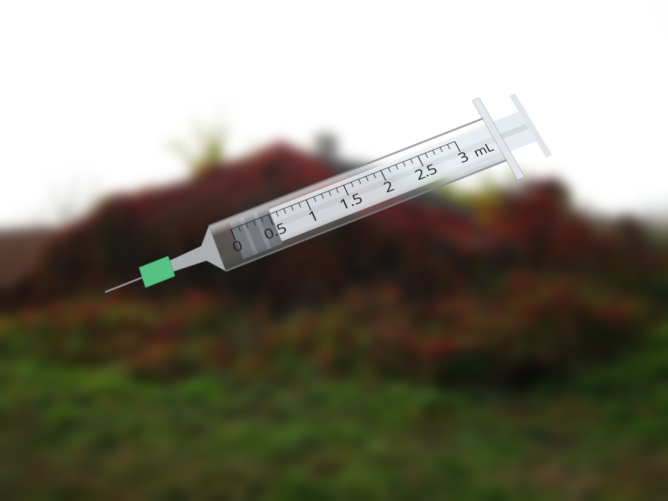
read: 0 mL
